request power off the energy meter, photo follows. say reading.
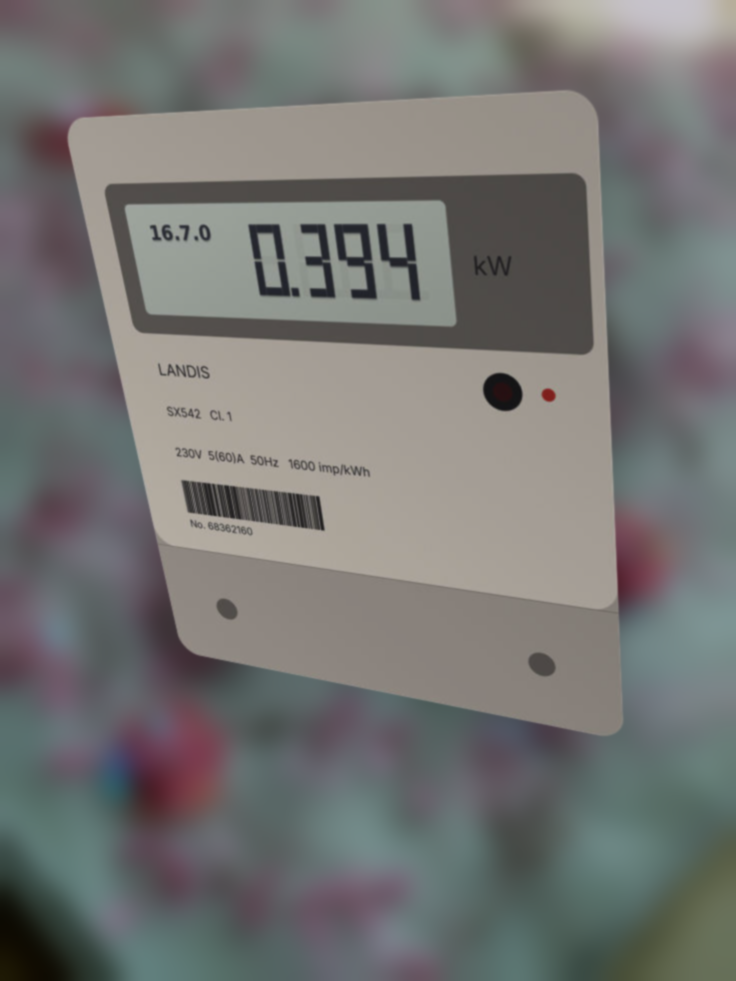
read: 0.394 kW
